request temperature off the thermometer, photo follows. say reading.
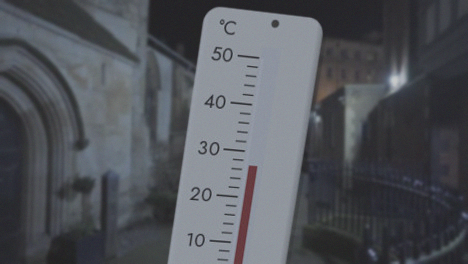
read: 27 °C
